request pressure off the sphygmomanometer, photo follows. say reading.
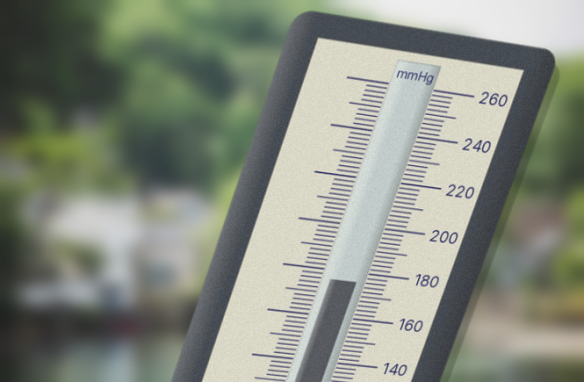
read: 176 mmHg
